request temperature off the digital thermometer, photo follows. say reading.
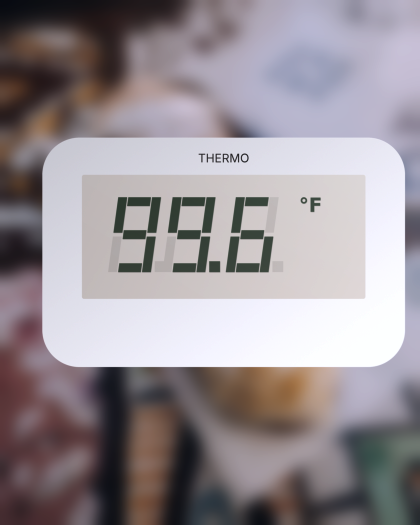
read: 99.6 °F
